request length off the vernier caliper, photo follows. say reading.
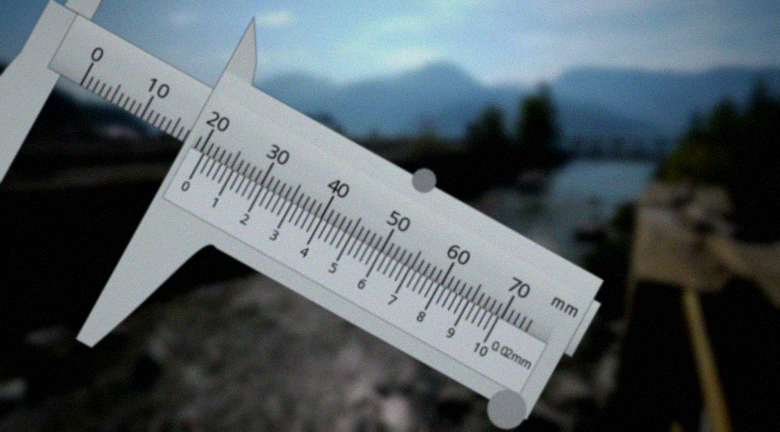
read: 20.5 mm
